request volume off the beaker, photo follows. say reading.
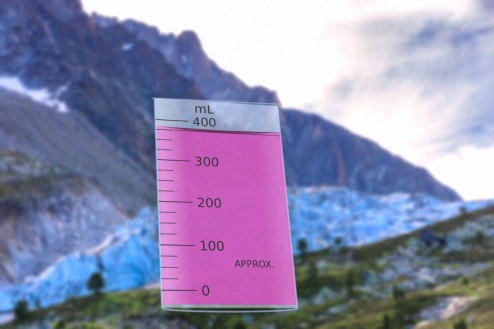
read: 375 mL
